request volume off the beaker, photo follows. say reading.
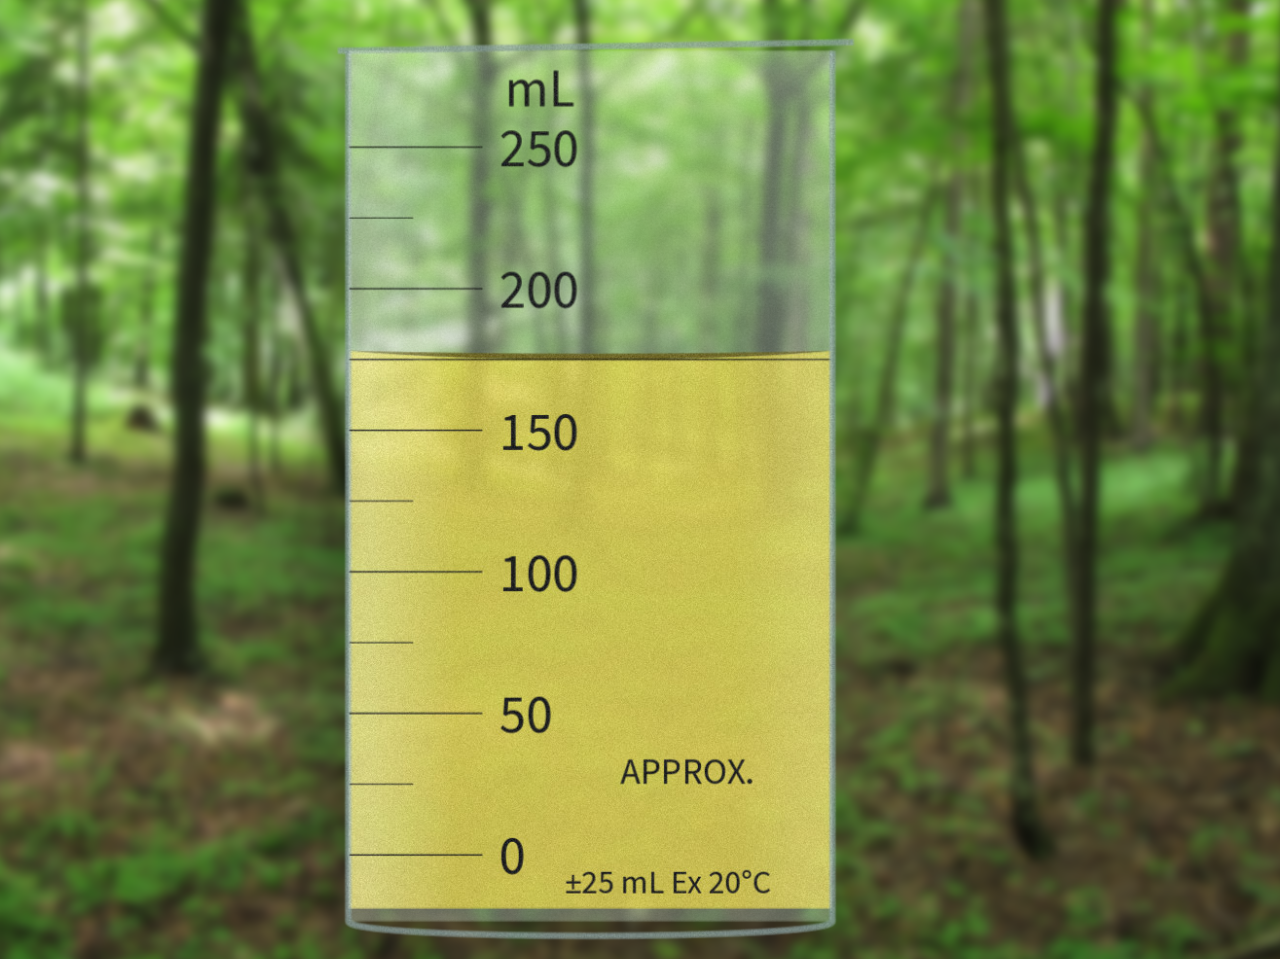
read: 175 mL
